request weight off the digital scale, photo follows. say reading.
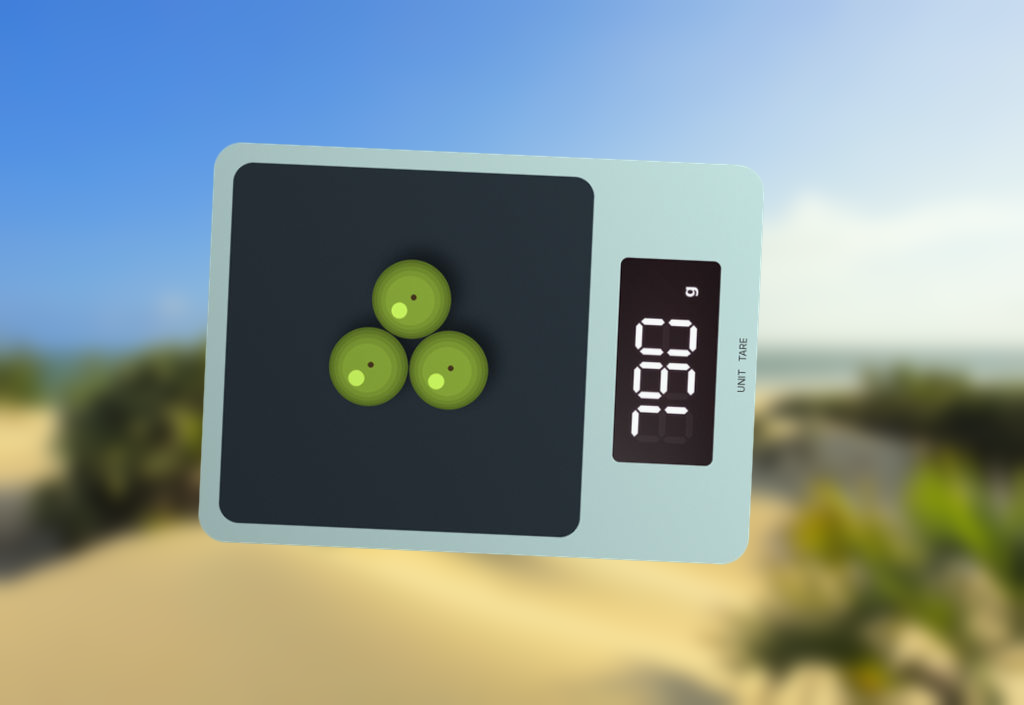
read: 790 g
